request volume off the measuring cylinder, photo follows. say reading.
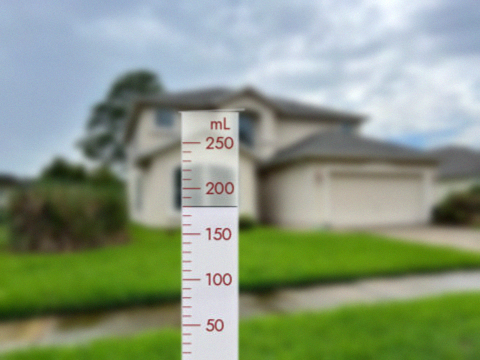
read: 180 mL
